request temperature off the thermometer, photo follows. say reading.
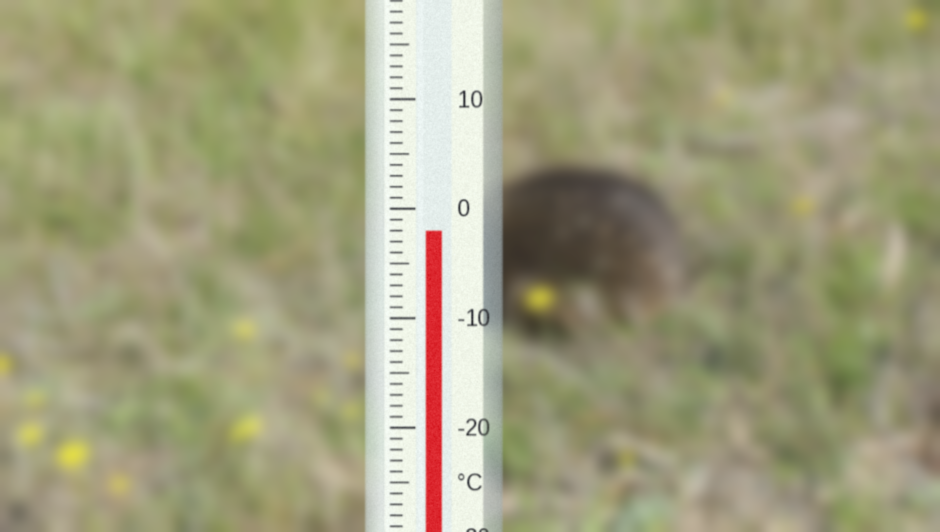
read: -2 °C
